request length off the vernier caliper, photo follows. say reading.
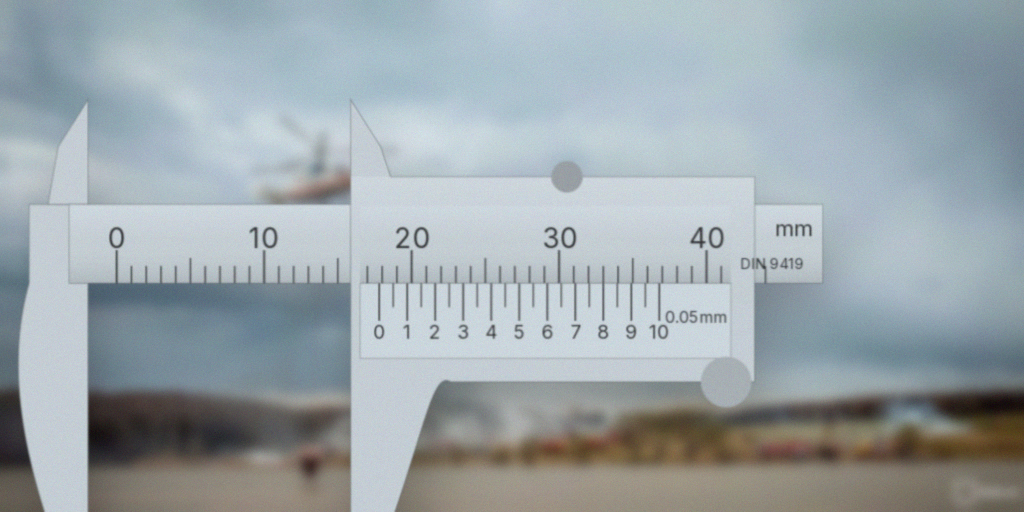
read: 17.8 mm
